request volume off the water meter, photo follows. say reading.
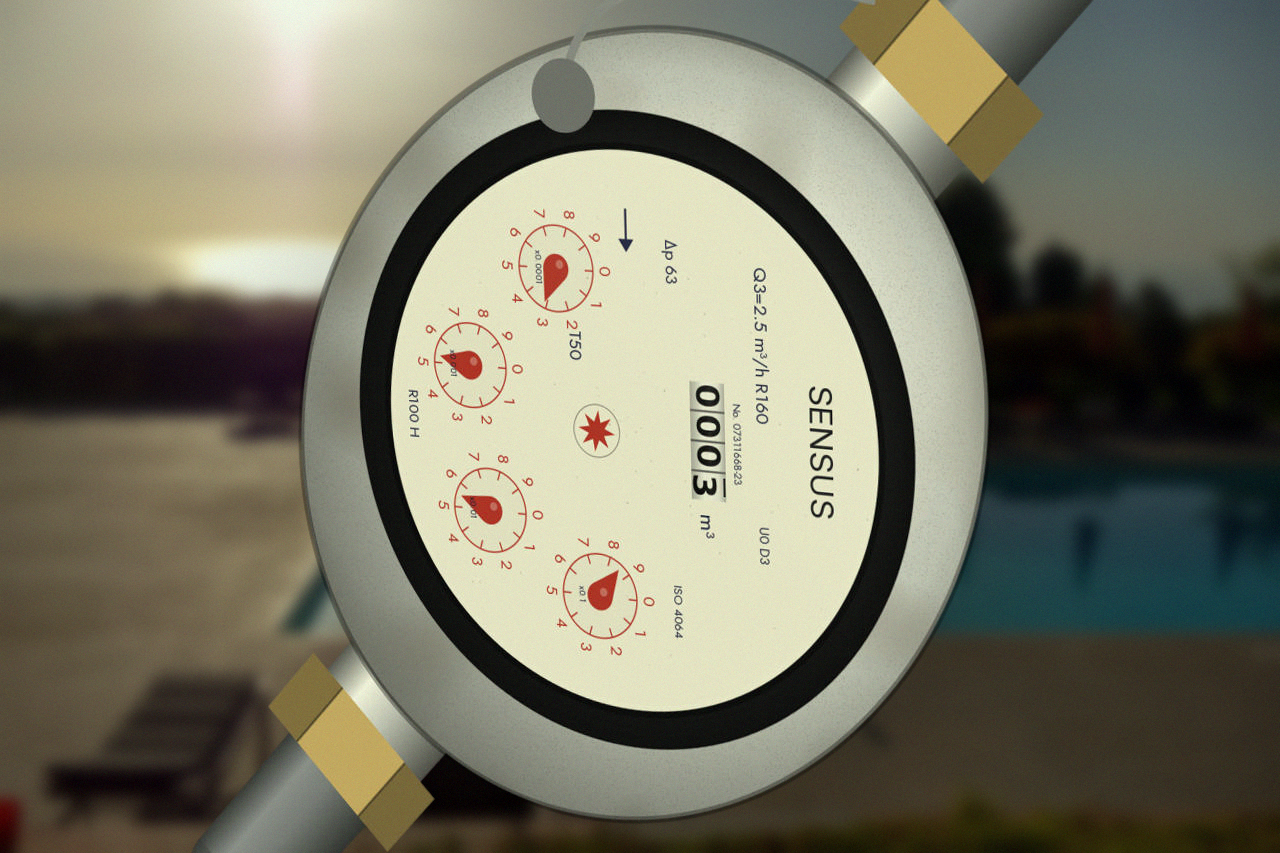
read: 2.8553 m³
